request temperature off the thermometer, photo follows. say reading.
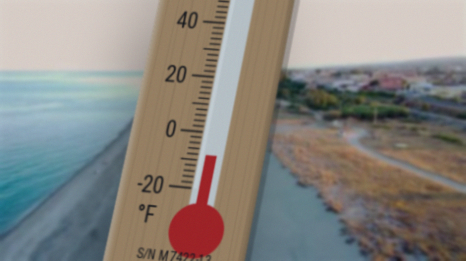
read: -8 °F
